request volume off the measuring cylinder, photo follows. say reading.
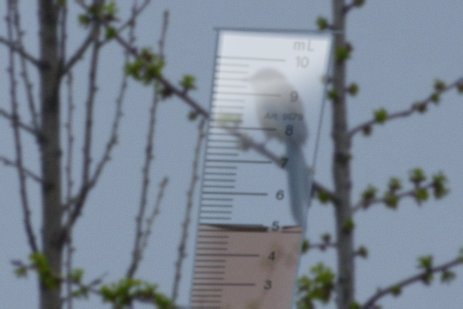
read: 4.8 mL
